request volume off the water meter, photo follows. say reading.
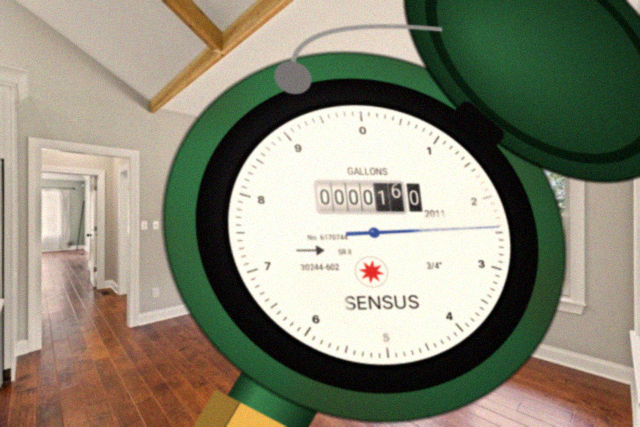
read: 162.4 gal
